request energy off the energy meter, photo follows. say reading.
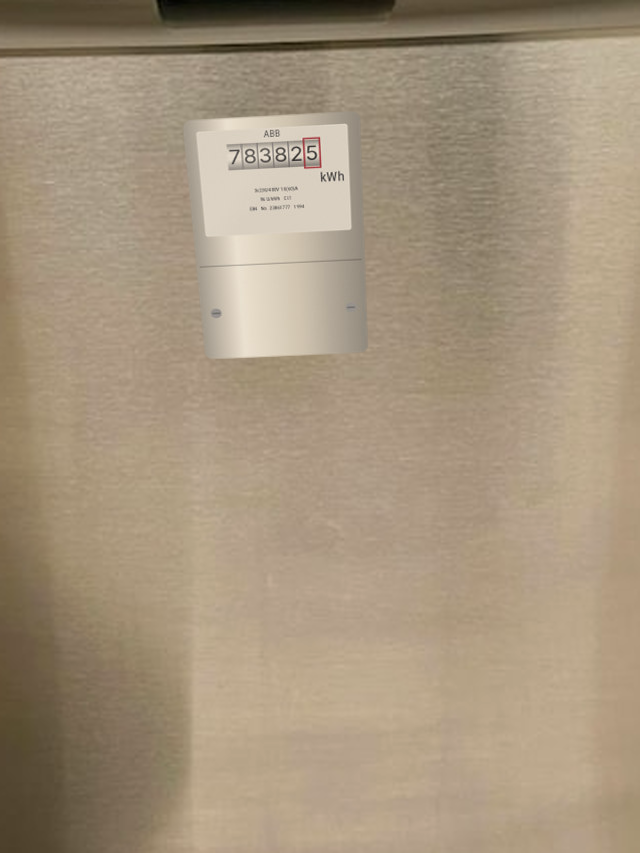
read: 78382.5 kWh
